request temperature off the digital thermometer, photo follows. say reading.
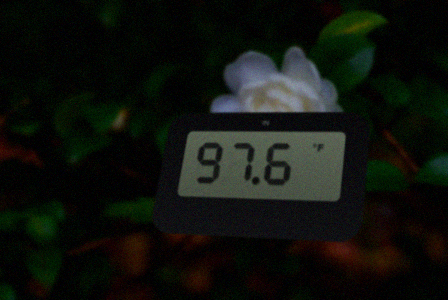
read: 97.6 °F
